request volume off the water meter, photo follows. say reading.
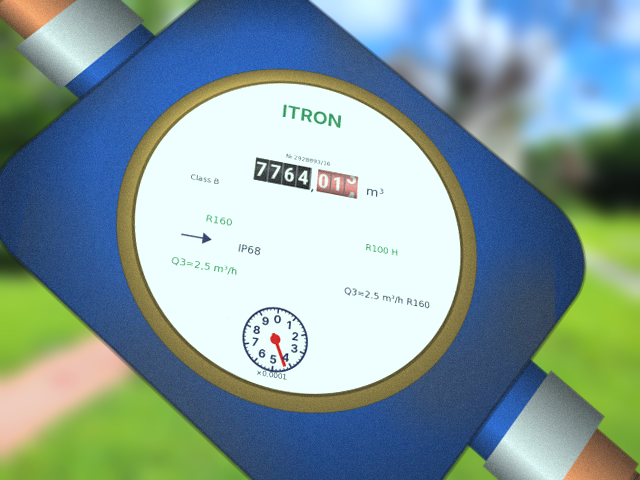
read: 7764.0134 m³
